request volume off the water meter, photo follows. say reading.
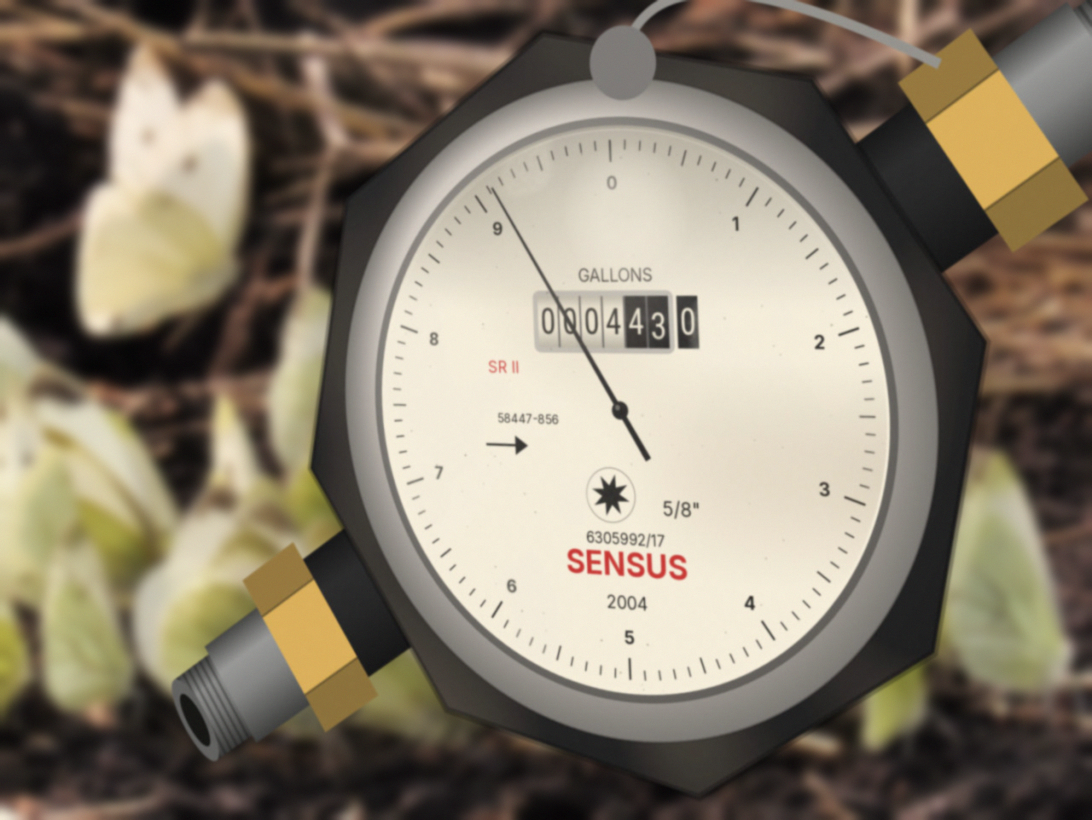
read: 4429.1 gal
